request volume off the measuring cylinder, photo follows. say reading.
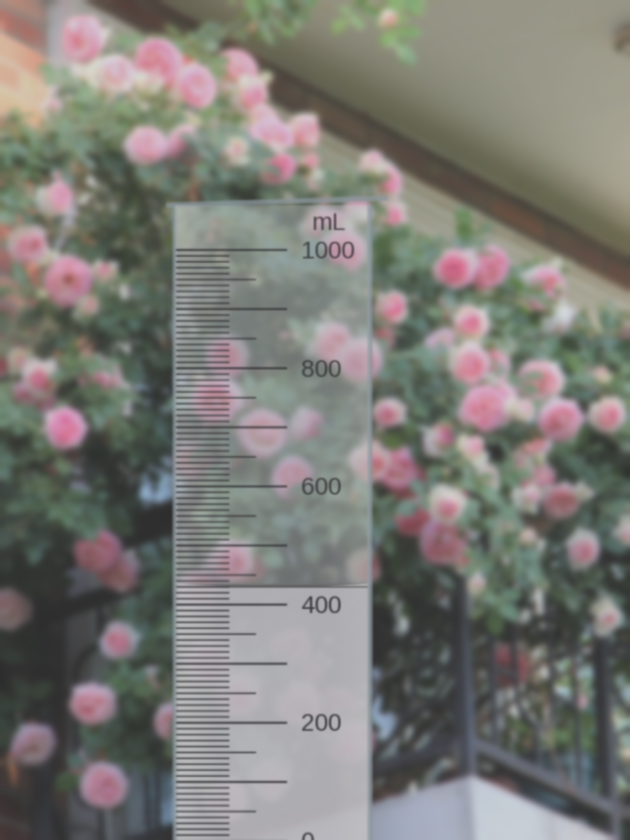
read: 430 mL
